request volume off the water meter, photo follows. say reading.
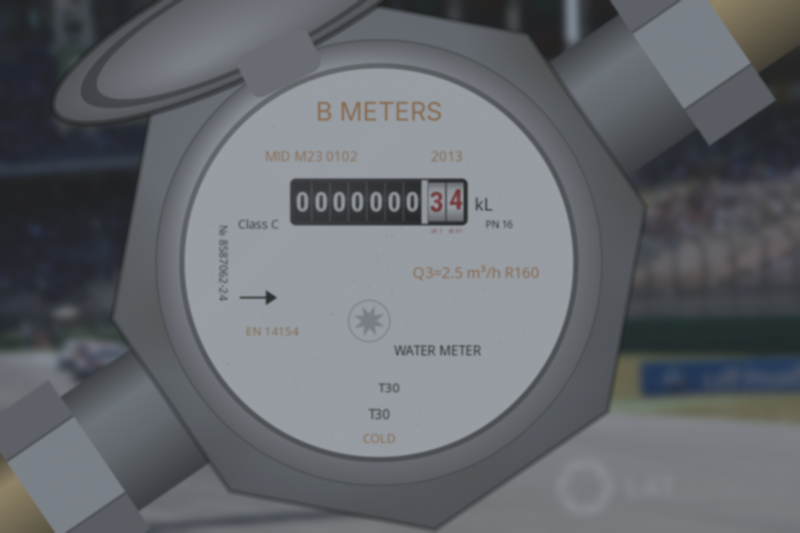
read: 0.34 kL
